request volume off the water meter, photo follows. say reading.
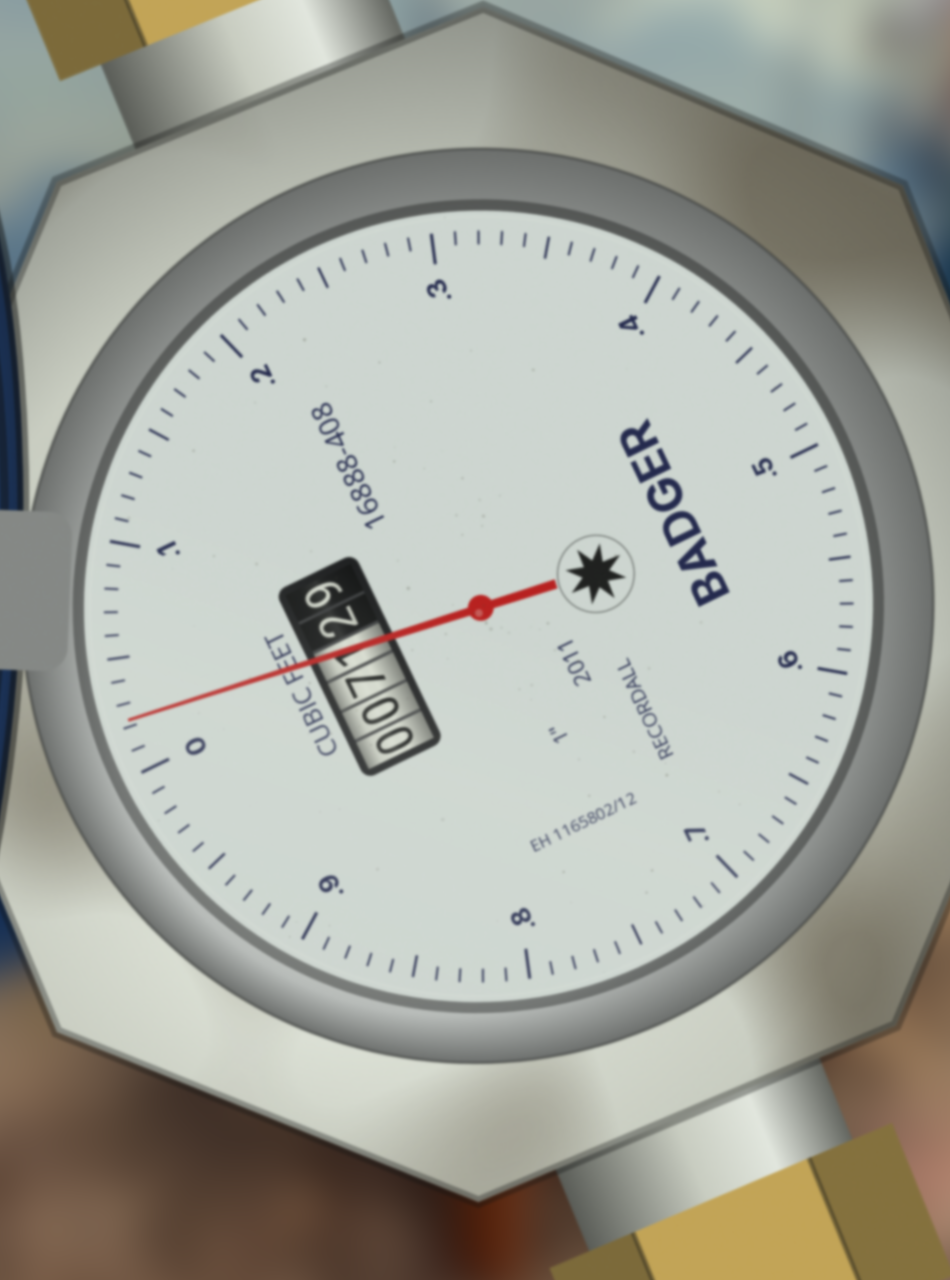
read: 7129.02 ft³
